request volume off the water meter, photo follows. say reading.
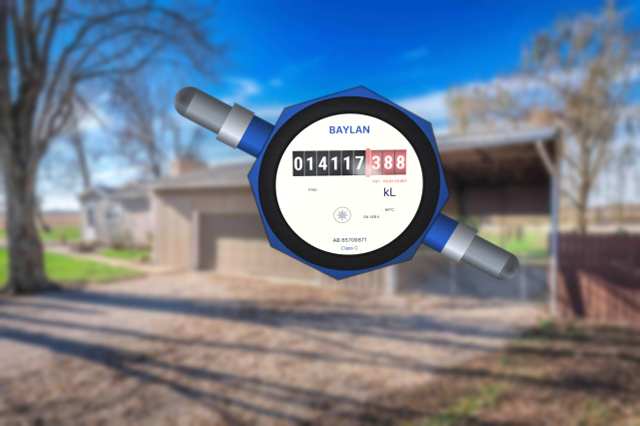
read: 14117.388 kL
